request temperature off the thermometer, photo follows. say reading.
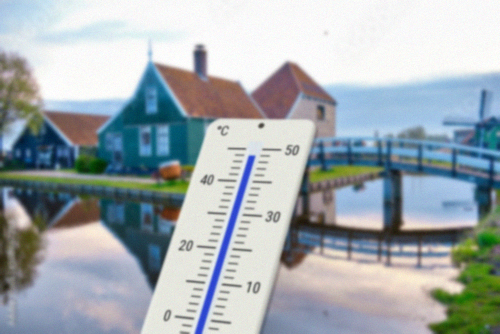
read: 48 °C
